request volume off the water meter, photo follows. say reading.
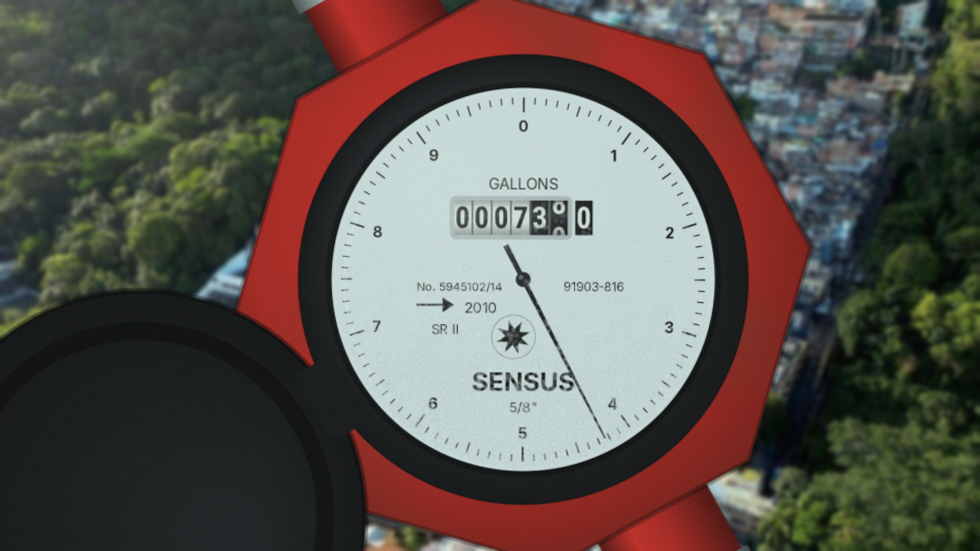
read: 7384.2 gal
